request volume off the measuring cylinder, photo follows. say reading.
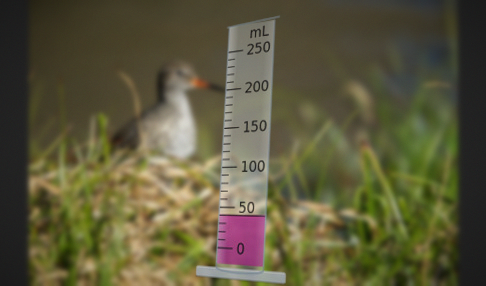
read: 40 mL
